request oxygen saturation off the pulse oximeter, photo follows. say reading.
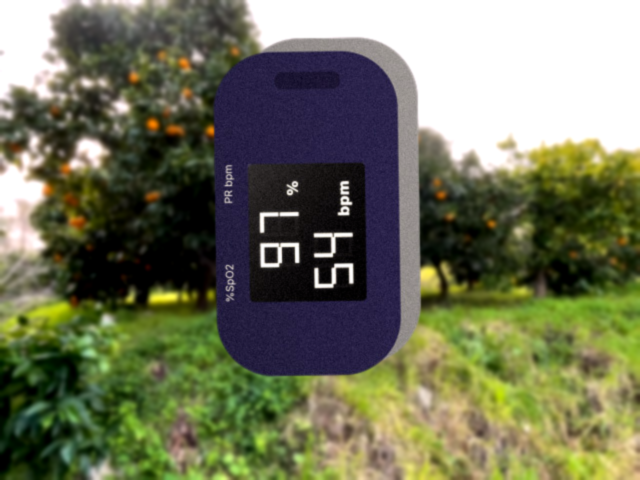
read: 97 %
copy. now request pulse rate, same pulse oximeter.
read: 54 bpm
